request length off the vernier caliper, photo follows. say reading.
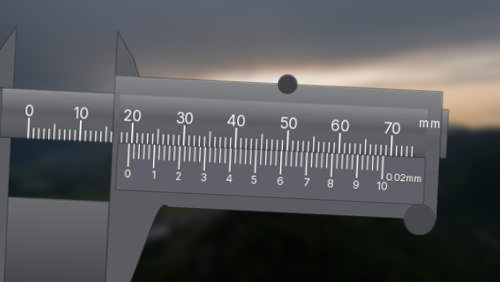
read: 19.5 mm
